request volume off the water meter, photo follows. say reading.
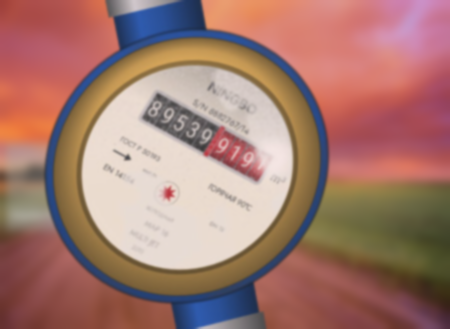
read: 89539.9191 m³
